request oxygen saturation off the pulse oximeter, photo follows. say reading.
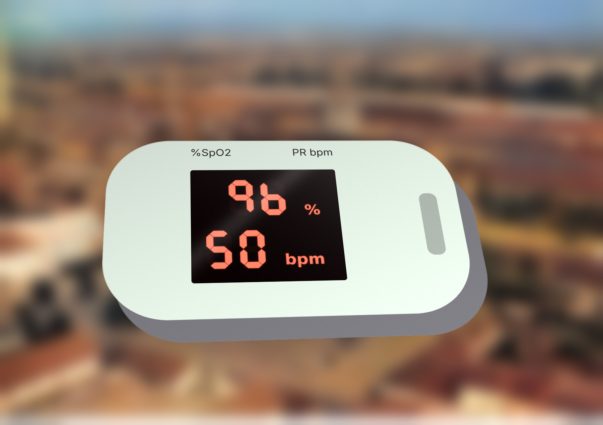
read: 96 %
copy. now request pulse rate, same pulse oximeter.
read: 50 bpm
